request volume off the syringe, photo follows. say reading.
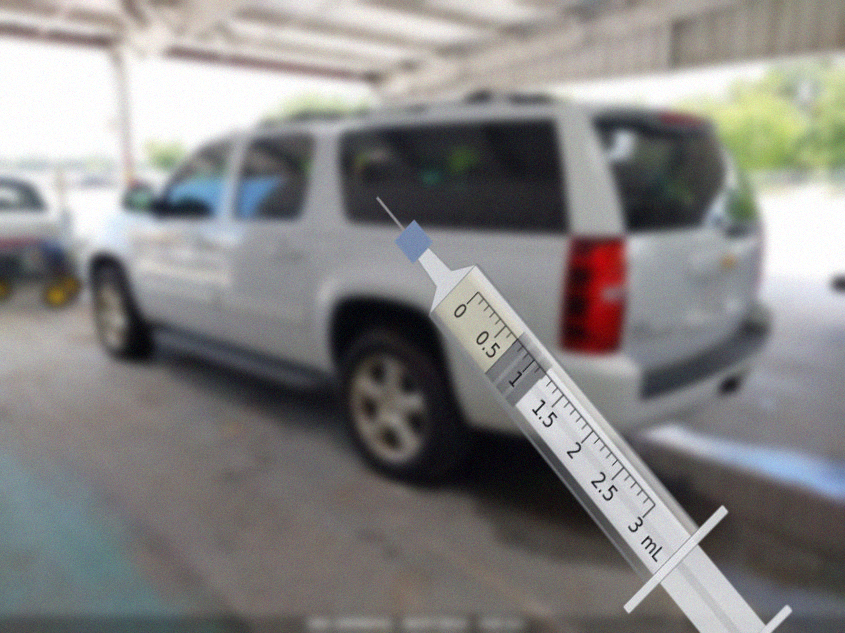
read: 0.7 mL
